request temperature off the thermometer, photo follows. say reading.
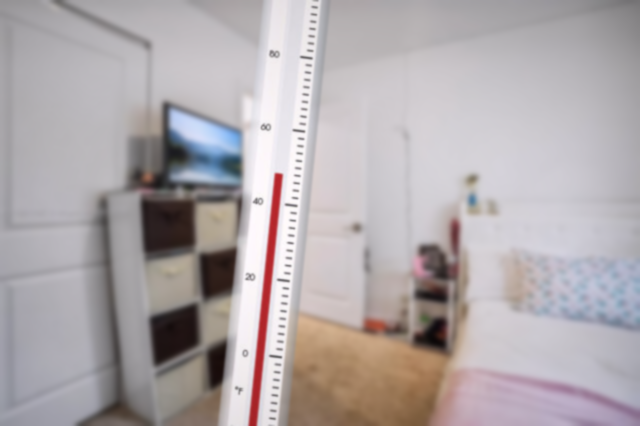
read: 48 °F
